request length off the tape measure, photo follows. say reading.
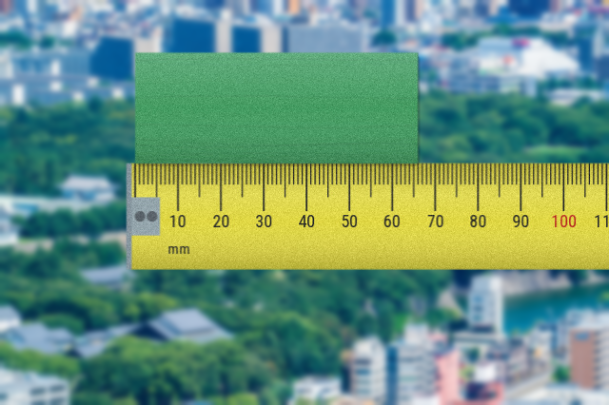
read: 66 mm
